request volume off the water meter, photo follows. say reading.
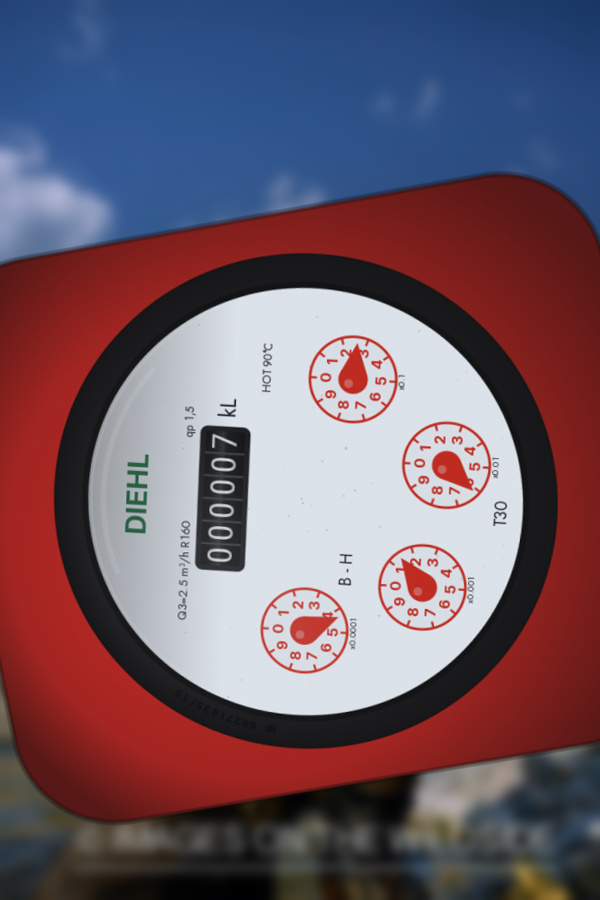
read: 7.2614 kL
